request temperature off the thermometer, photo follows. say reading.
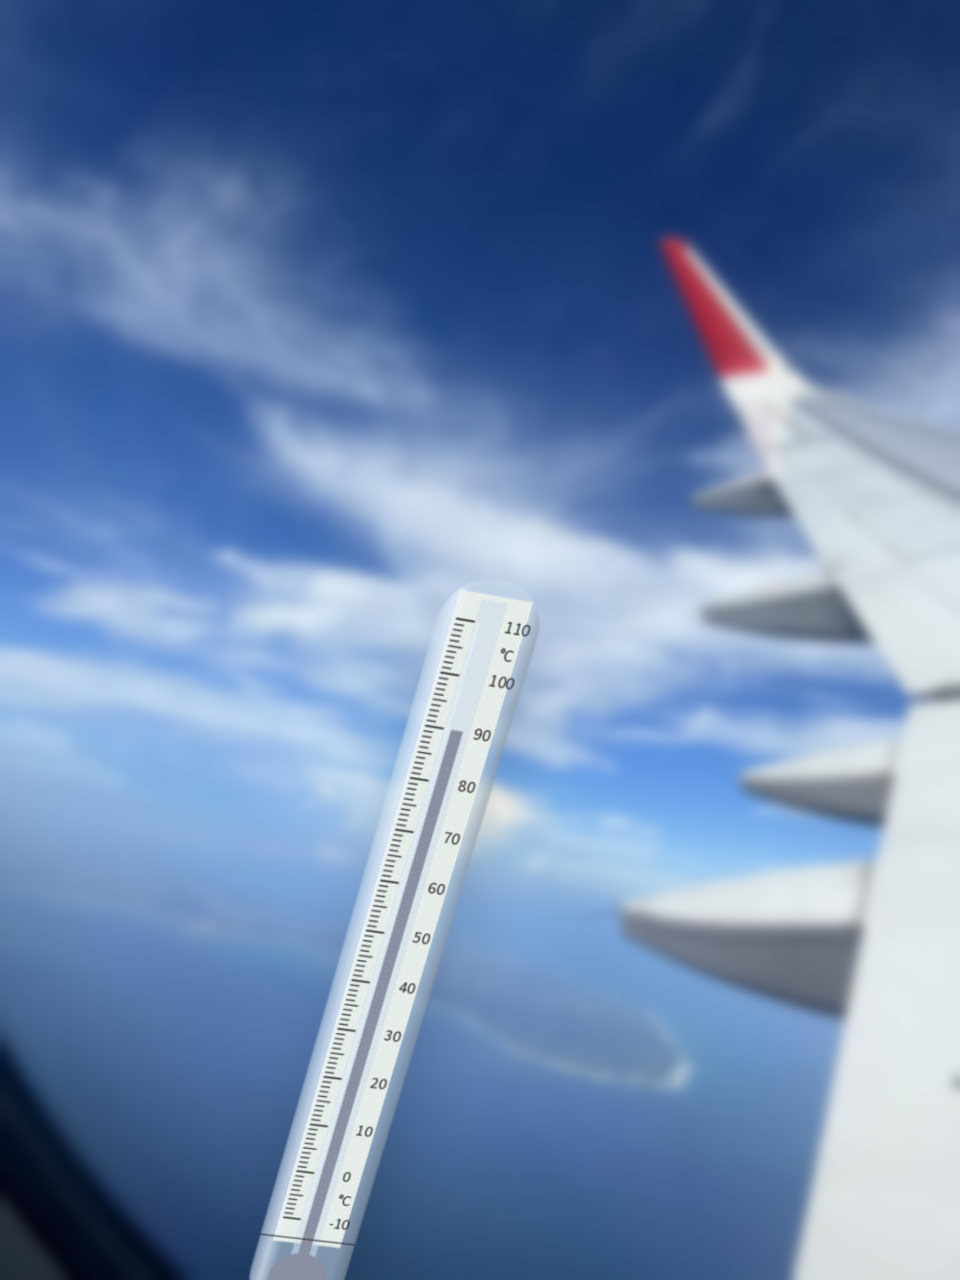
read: 90 °C
